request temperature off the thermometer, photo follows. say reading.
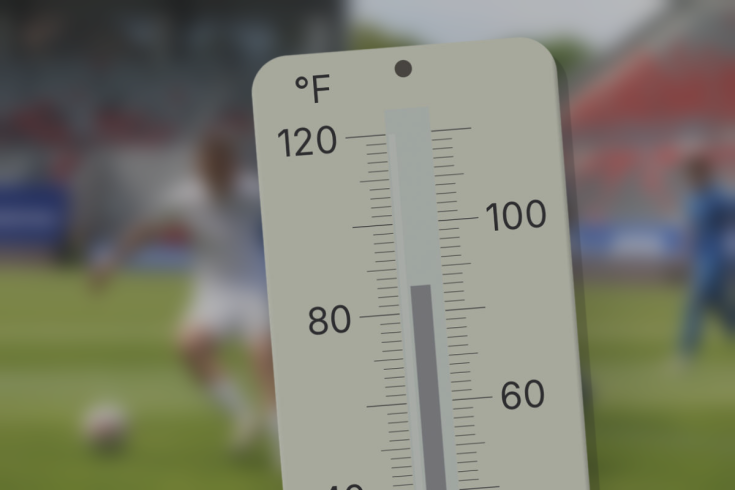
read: 86 °F
